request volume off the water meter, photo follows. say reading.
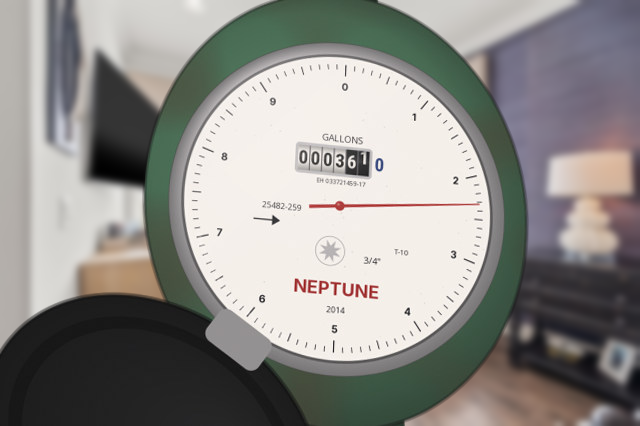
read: 3612.3 gal
